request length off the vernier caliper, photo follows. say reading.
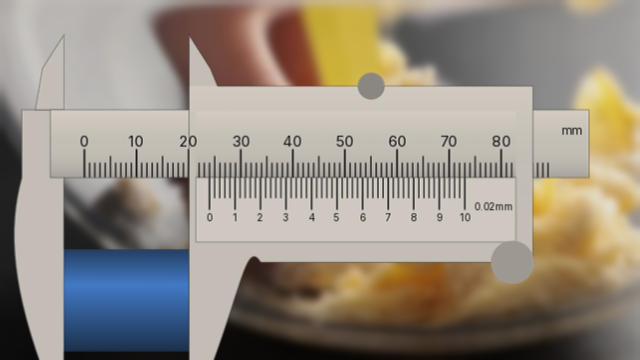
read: 24.0 mm
